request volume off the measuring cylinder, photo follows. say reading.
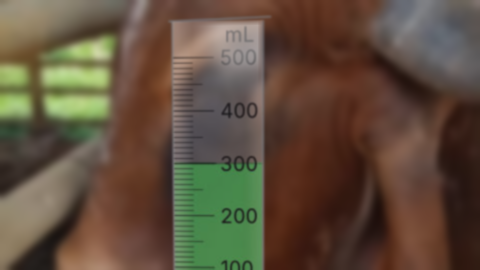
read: 300 mL
